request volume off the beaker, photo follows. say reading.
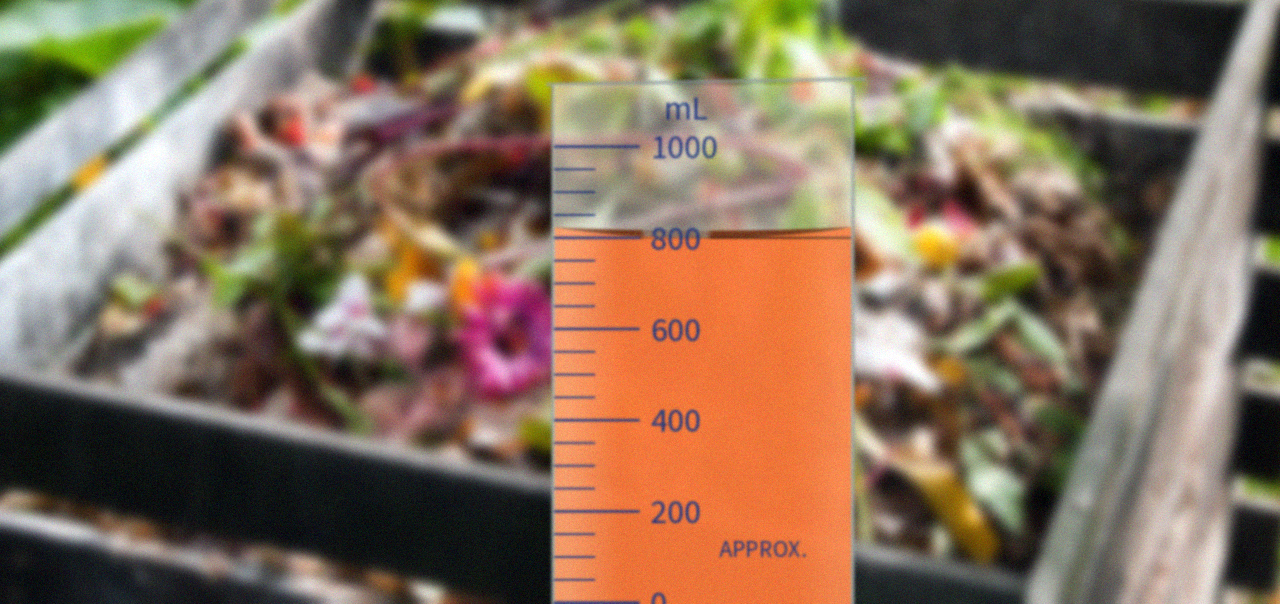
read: 800 mL
